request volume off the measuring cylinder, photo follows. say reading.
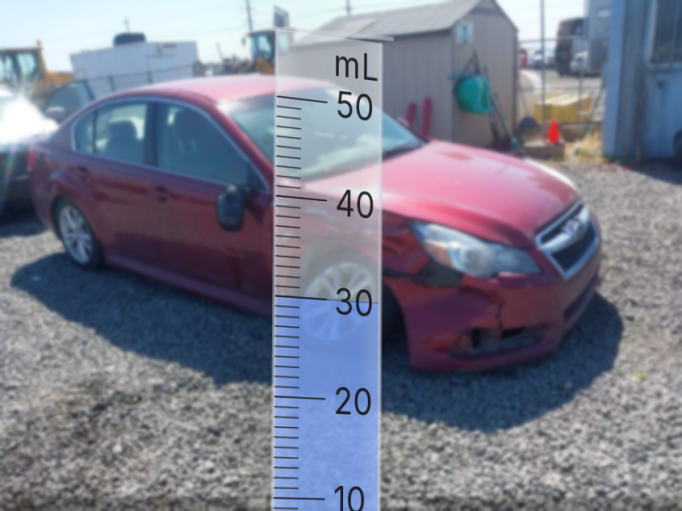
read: 30 mL
